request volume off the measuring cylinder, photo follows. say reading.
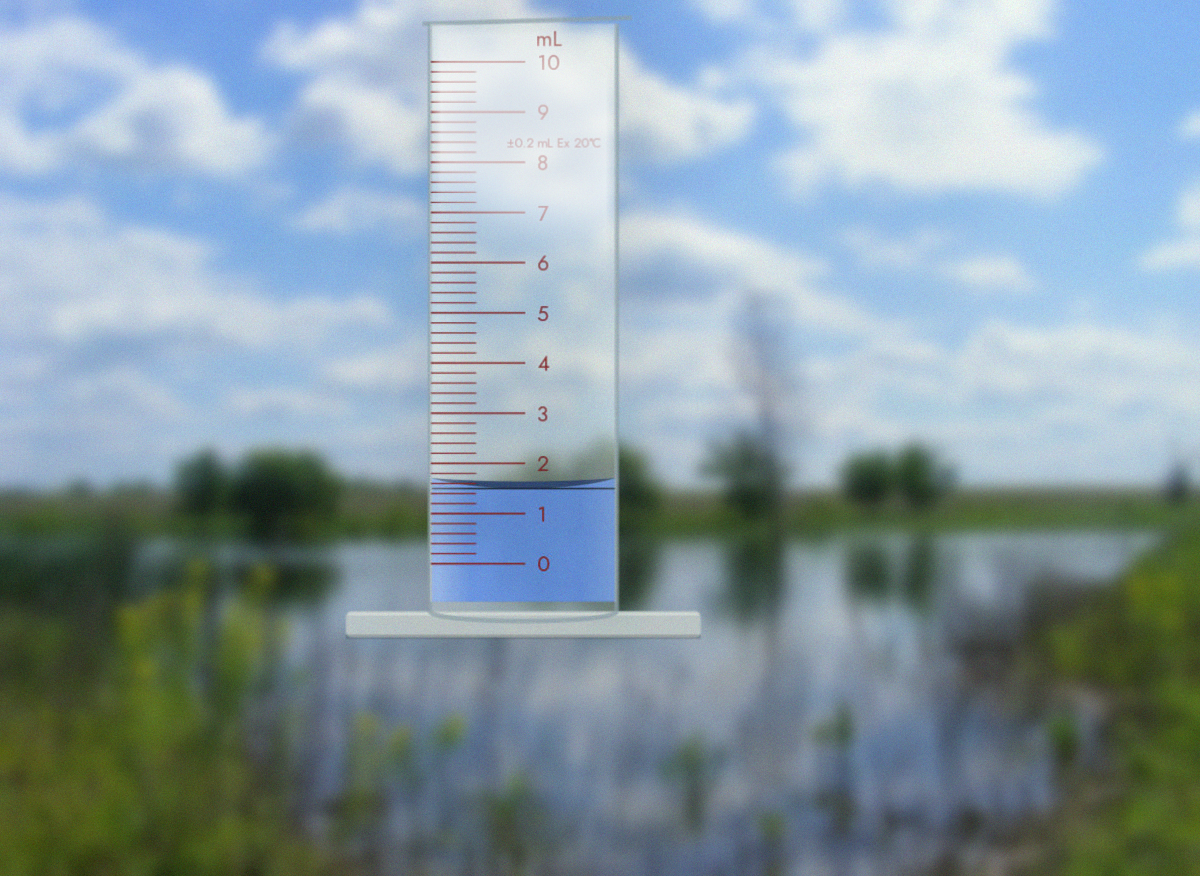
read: 1.5 mL
